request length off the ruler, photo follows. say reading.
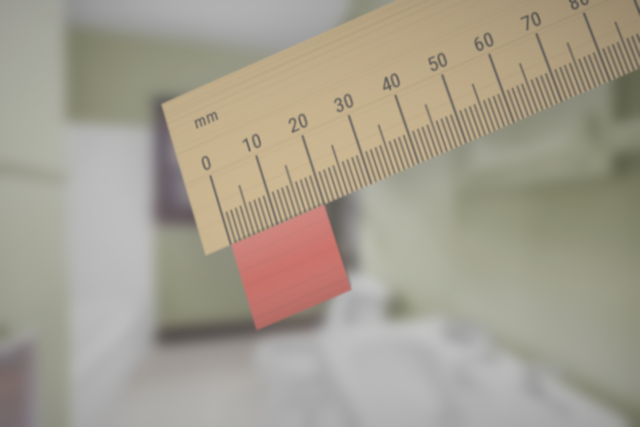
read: 20 mm
